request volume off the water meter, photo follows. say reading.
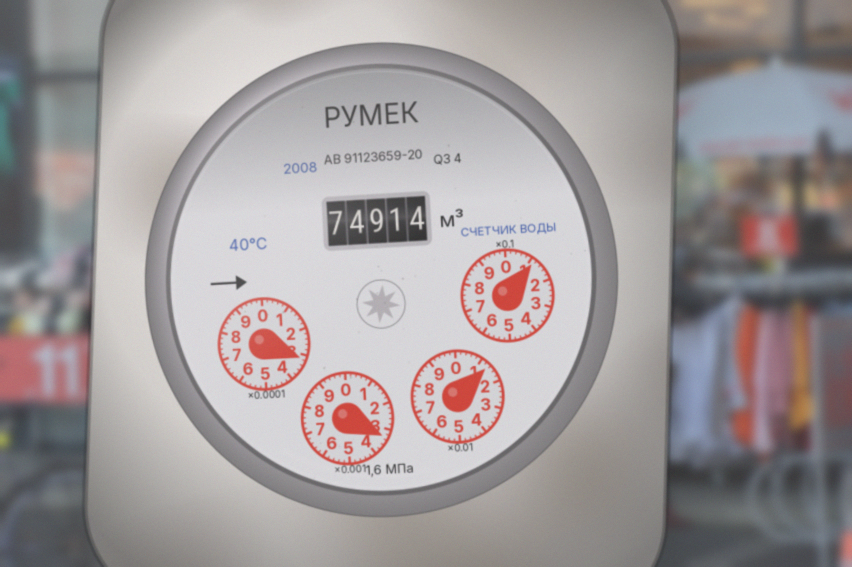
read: 74914.1133 m³
